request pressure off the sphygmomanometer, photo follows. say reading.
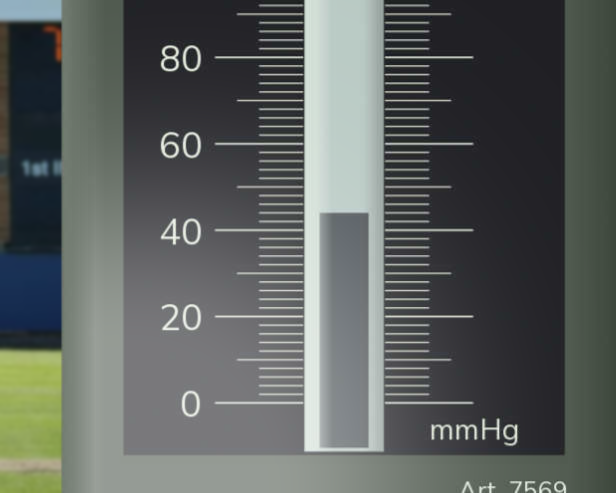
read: 44 mmHg
